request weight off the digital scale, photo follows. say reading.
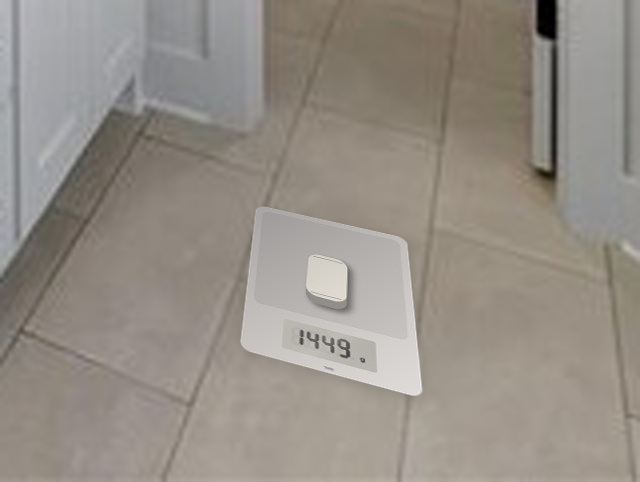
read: 1449 g
